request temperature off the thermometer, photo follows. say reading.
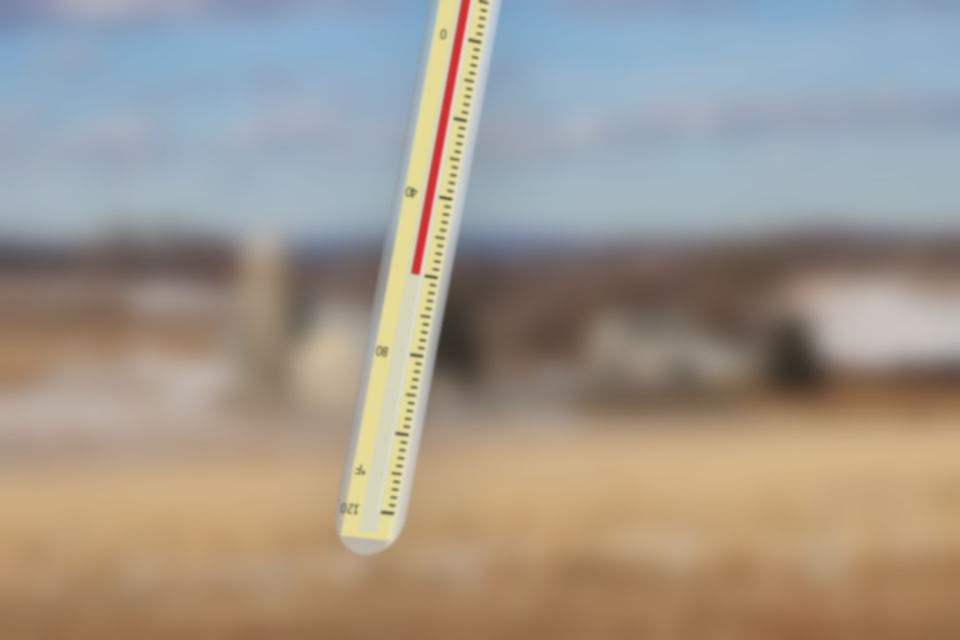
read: 60 °F
